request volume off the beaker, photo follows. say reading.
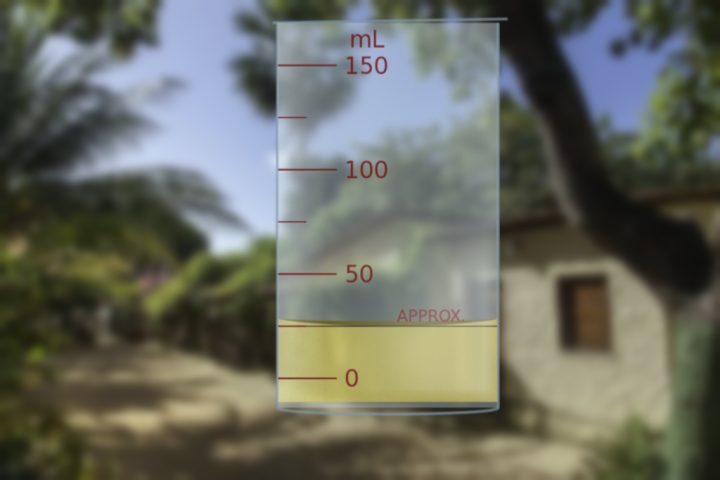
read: 25 mL
